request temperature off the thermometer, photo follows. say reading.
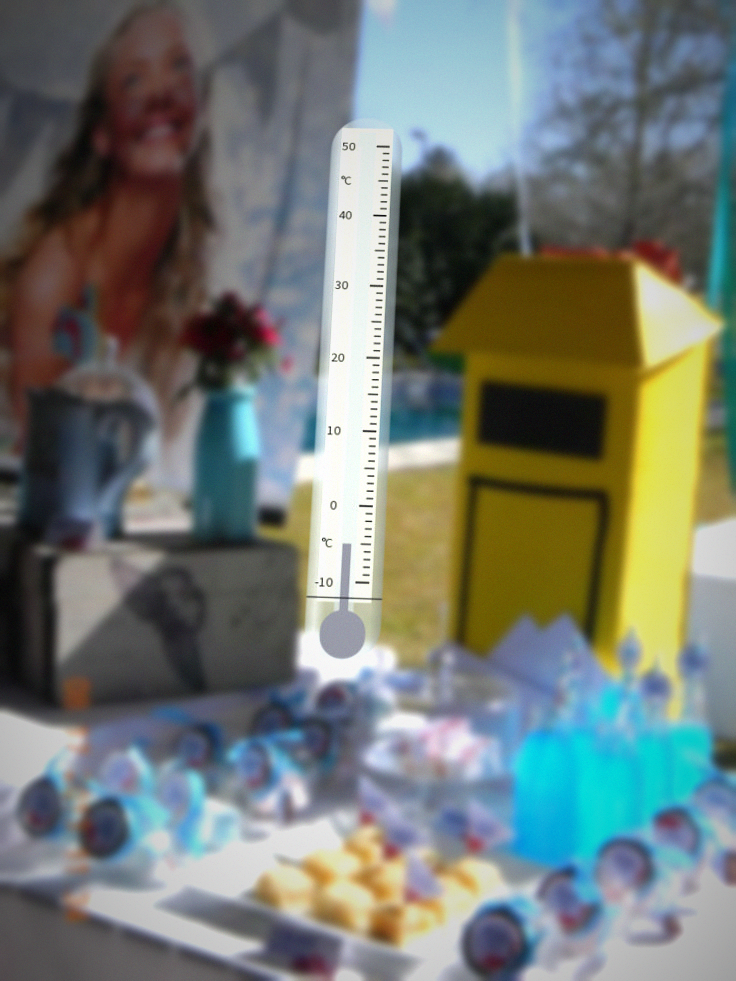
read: -5 °C
